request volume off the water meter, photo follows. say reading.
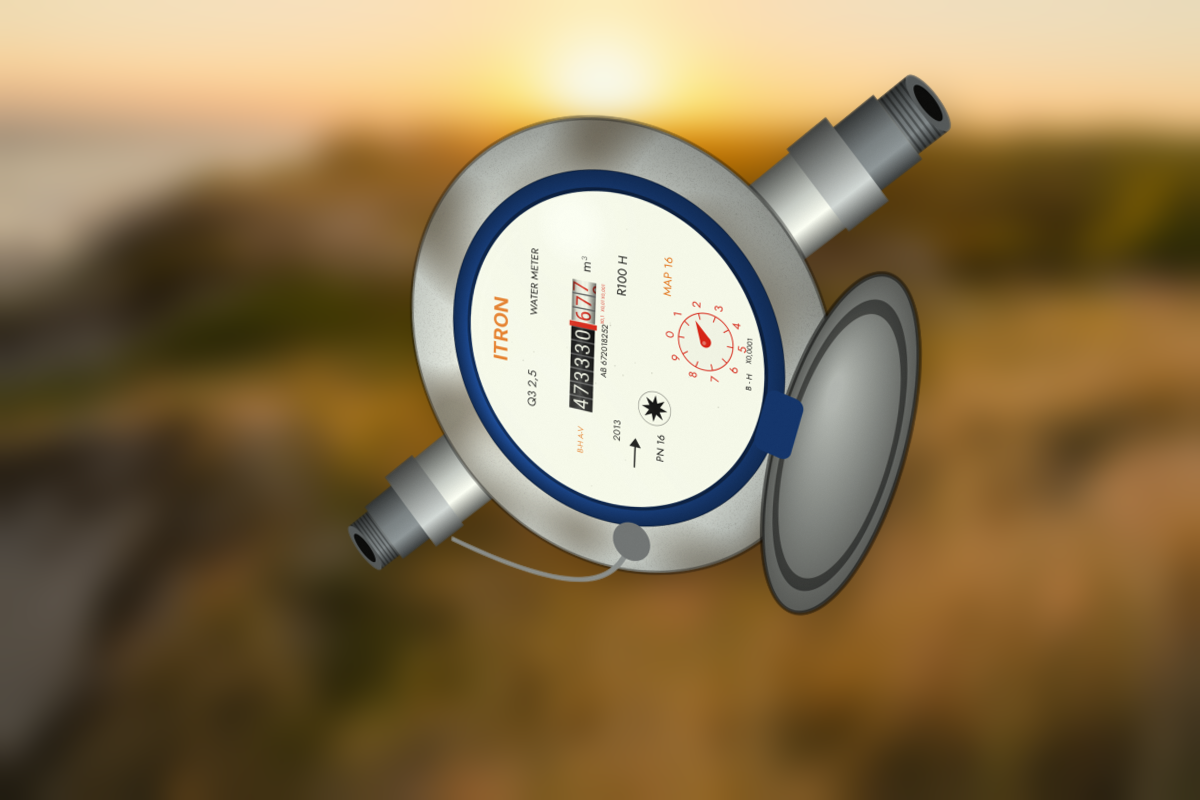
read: 473330.6771 m³
